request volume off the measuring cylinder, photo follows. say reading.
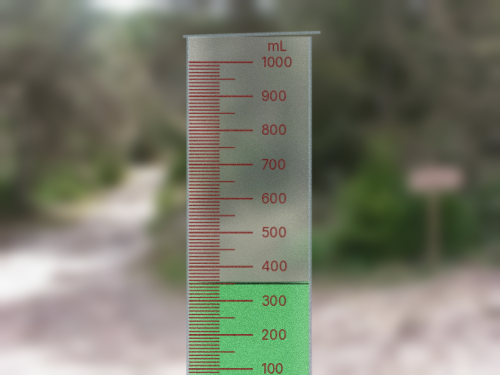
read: 350 mL
